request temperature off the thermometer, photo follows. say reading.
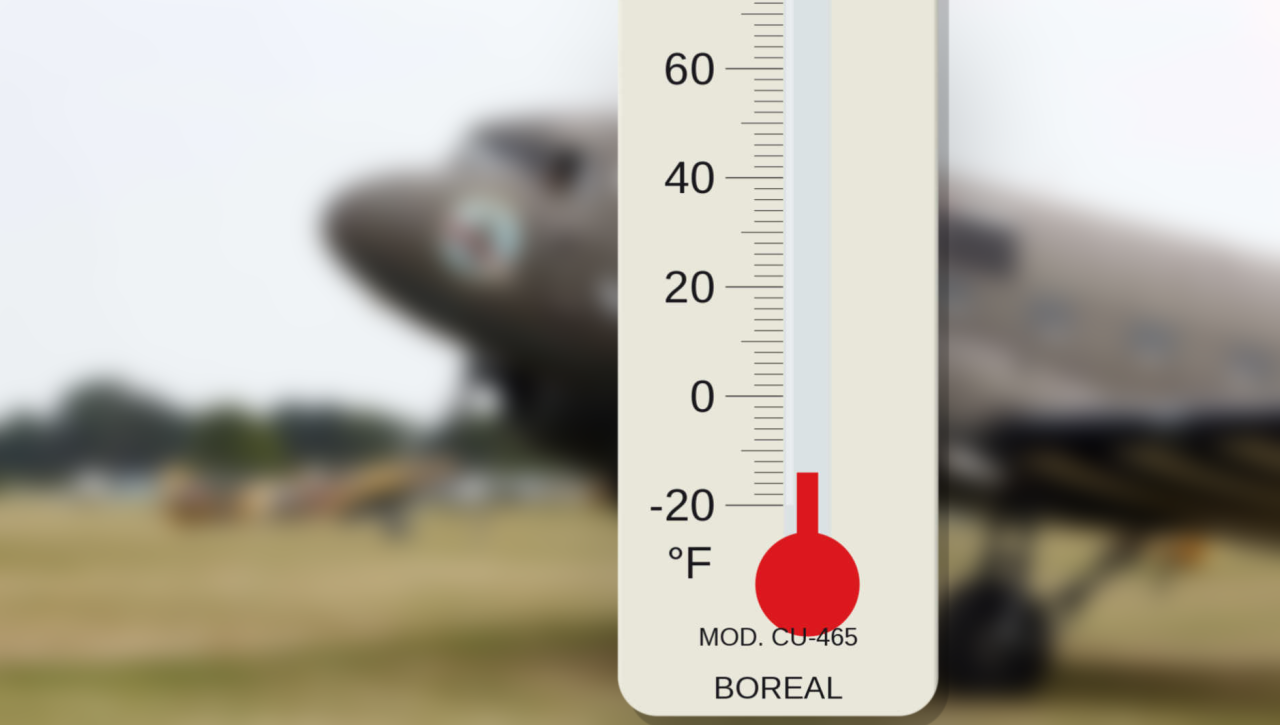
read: -14 °F
